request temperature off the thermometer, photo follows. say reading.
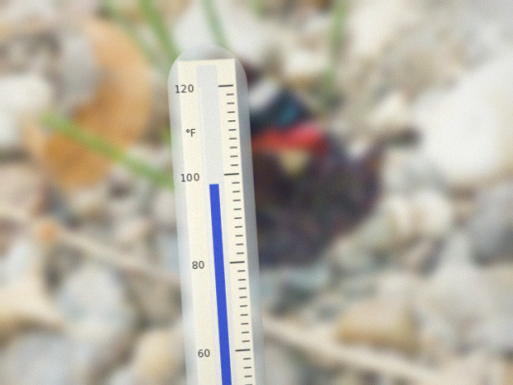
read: 98 °F
